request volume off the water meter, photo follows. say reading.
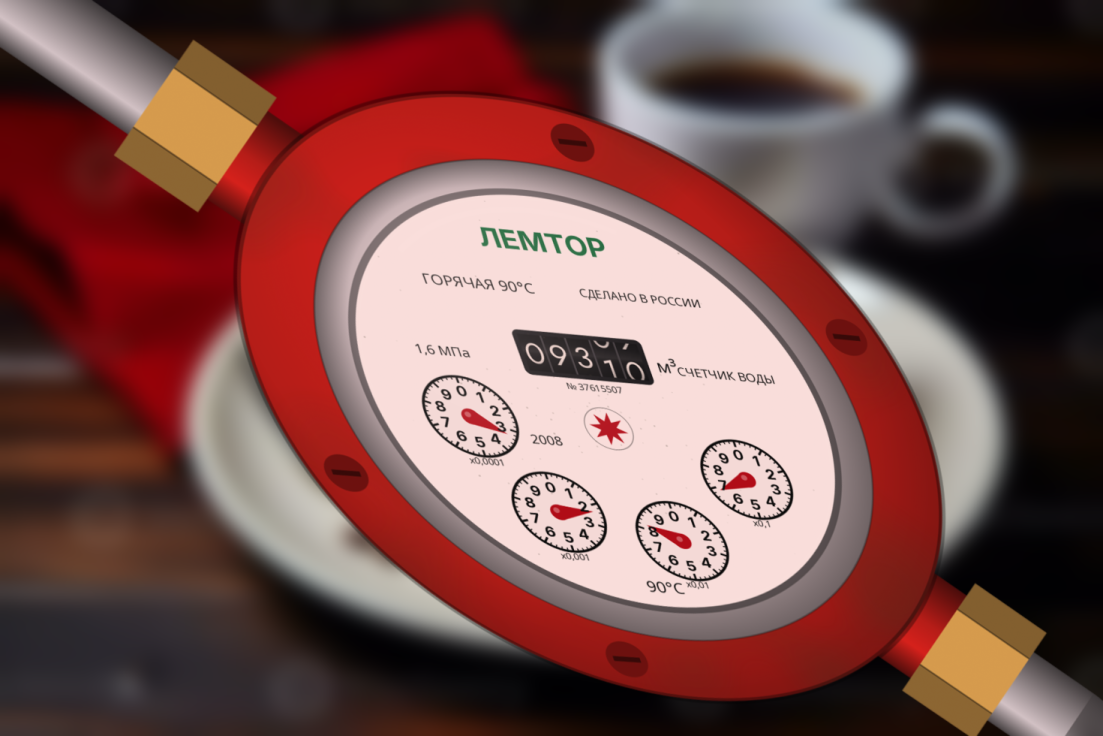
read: 9309.6823 m³
